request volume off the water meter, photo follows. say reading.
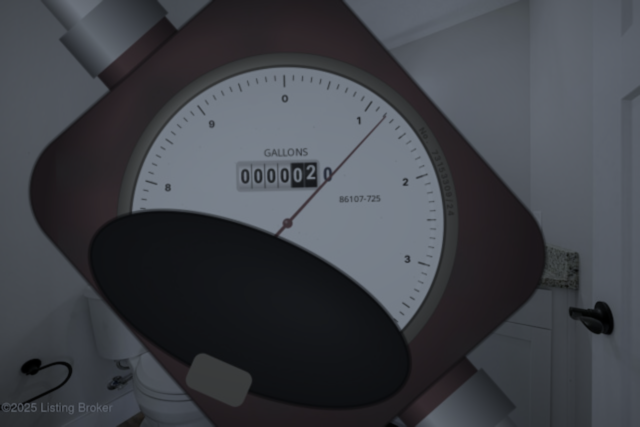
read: 21.2 gal
